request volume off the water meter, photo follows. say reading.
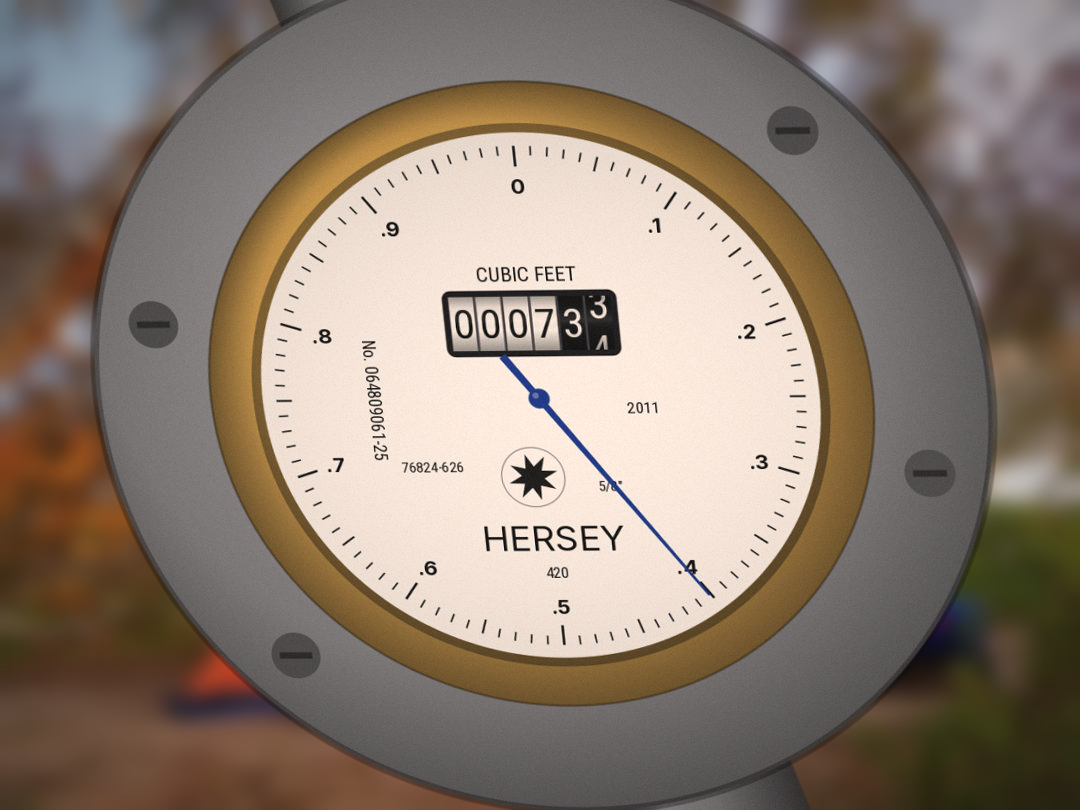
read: 733.40 ft³
